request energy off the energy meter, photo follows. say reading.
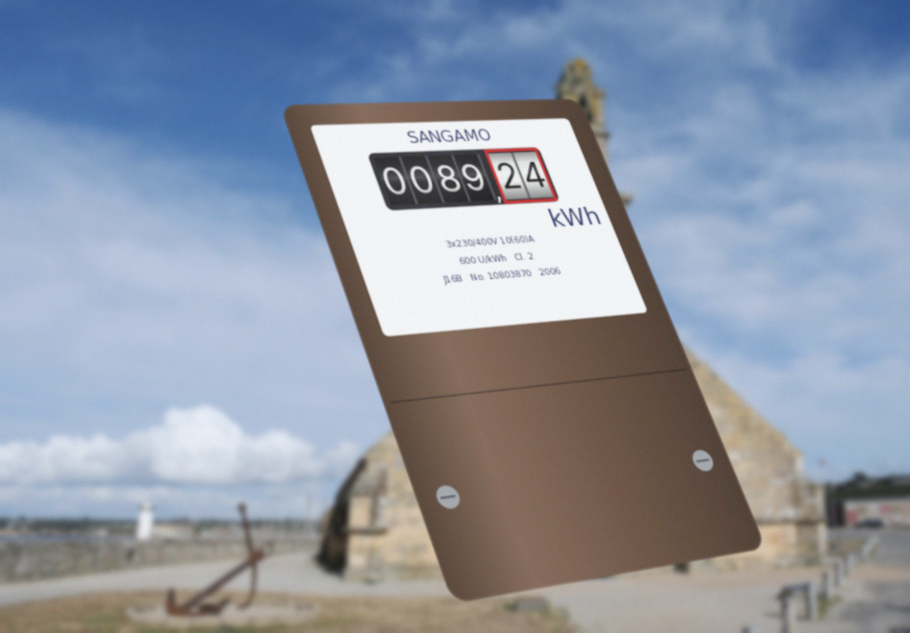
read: 89.24 kWh
